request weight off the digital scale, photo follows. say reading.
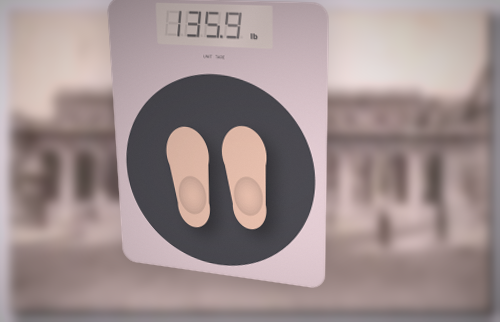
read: 135.9 lb
